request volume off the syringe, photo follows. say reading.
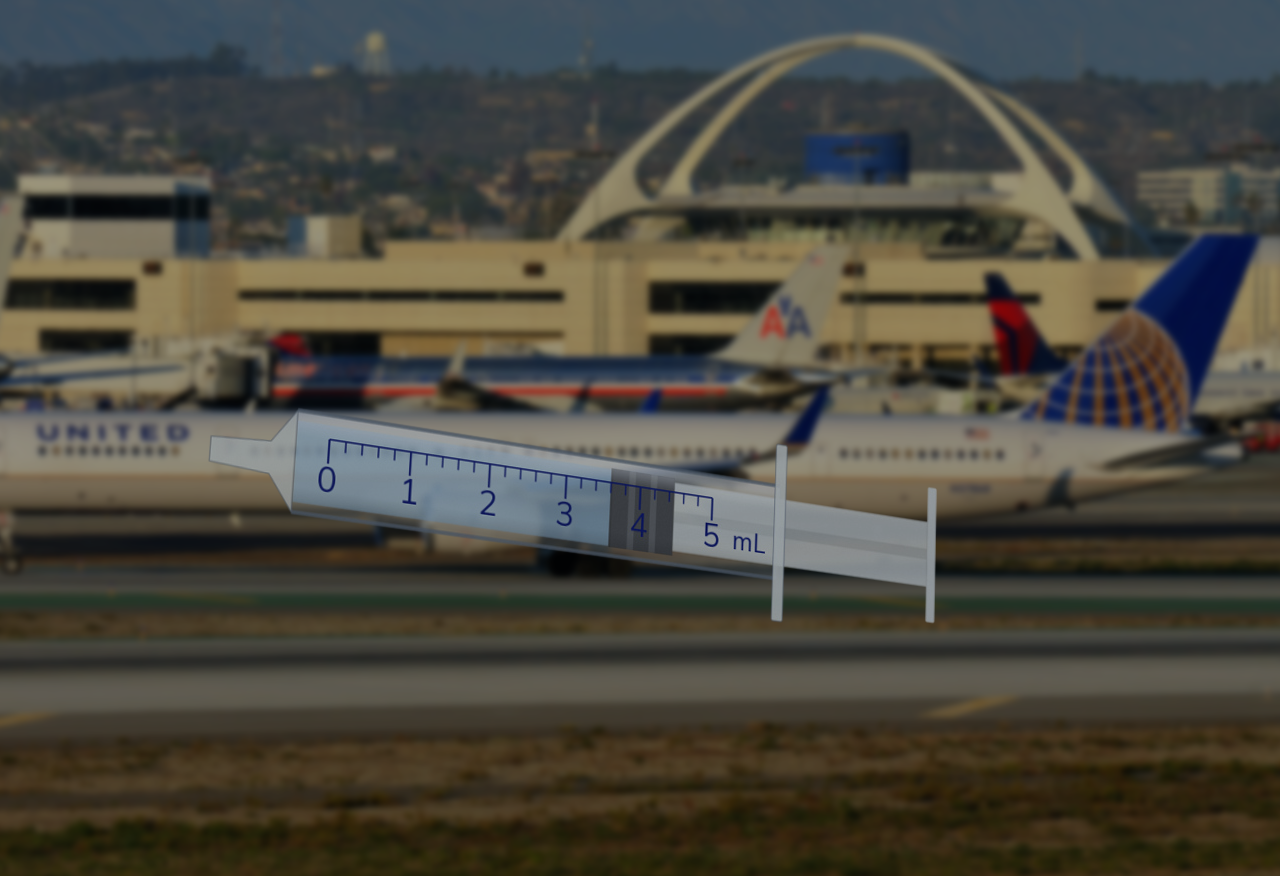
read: 3.6 mL
